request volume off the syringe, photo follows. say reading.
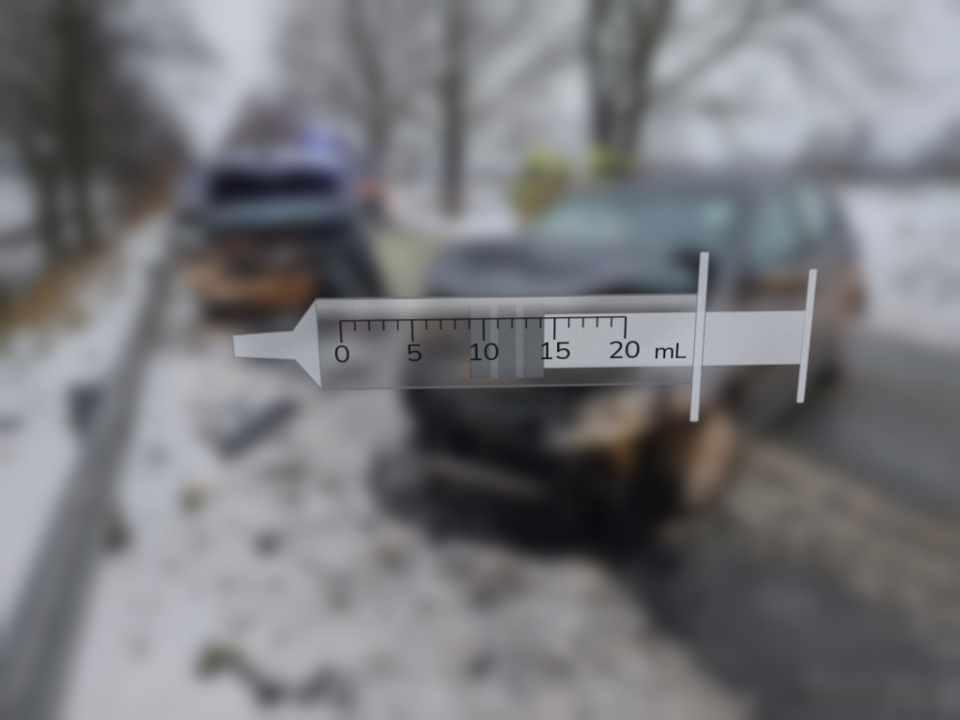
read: 9 mL
